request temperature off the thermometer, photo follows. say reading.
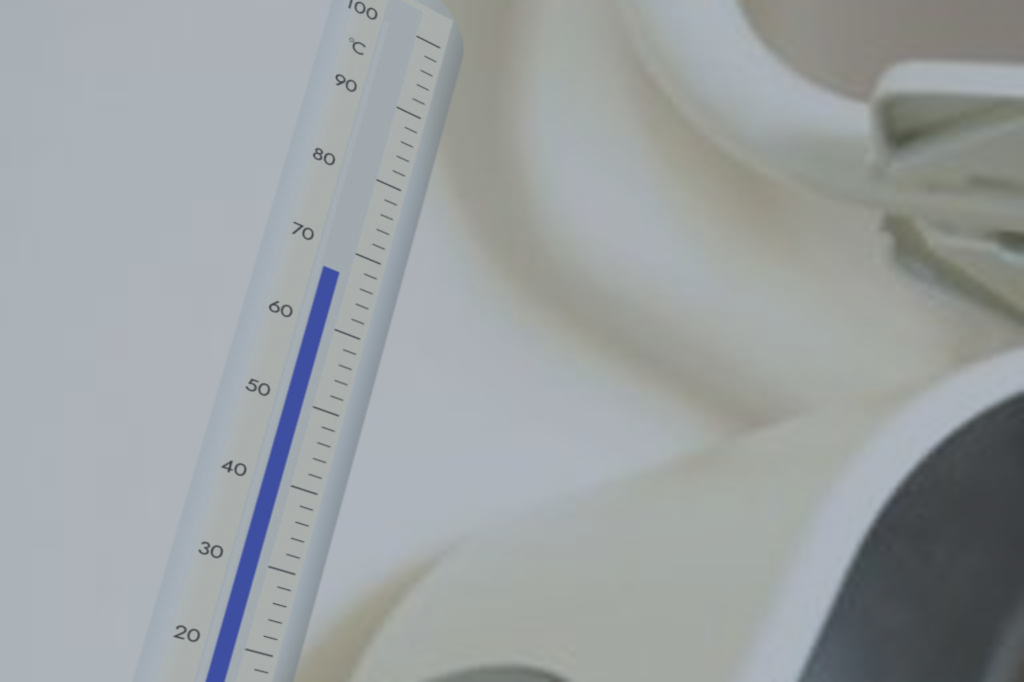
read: 67 °C
